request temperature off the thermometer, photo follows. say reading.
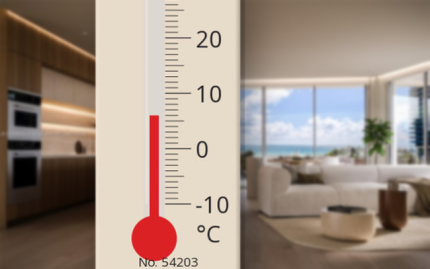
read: 6 °C
